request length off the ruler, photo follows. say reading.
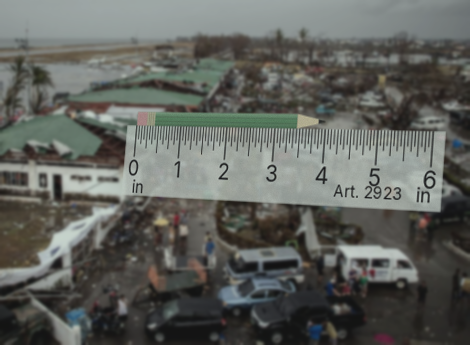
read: 4 in
